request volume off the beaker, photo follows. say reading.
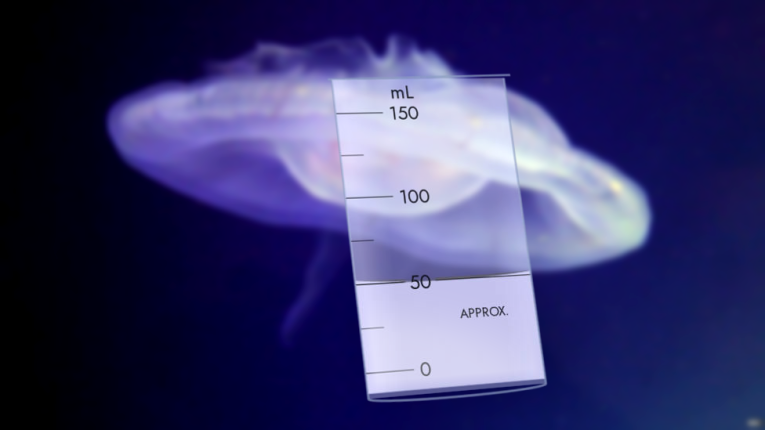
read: 50 mL
